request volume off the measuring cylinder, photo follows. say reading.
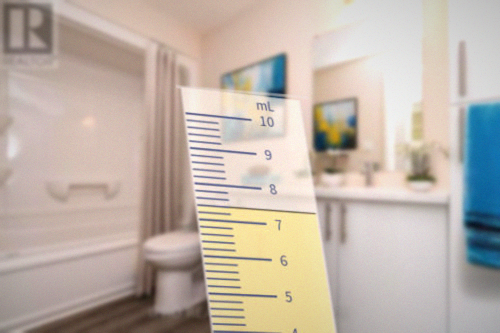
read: 7.4 mL
